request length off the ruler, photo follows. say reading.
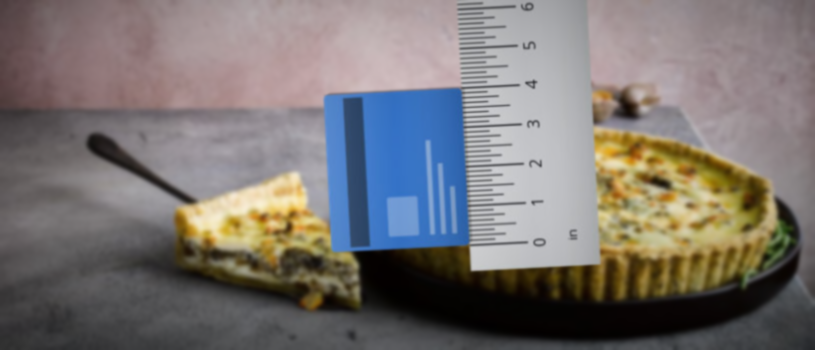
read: 4 in
